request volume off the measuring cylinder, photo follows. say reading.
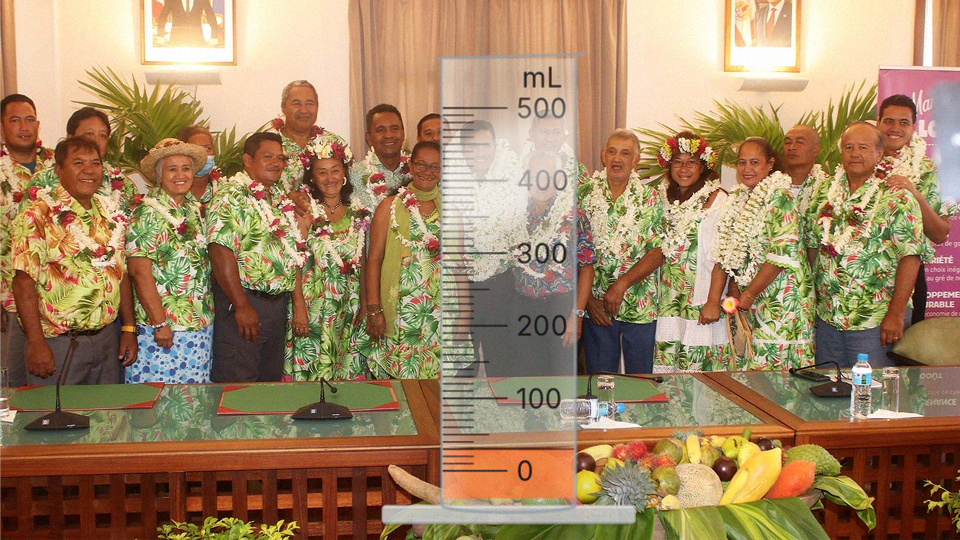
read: 30 mL
